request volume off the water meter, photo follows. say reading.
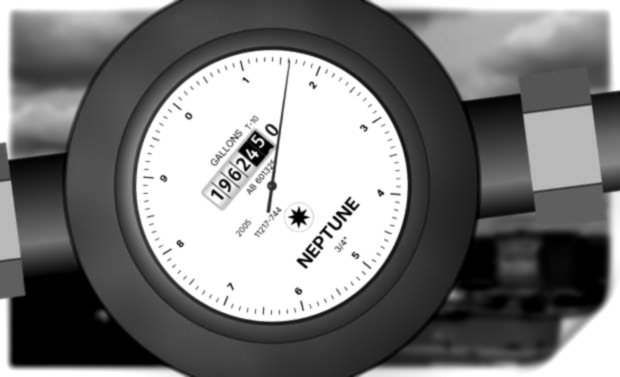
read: 1962451.6 gal
